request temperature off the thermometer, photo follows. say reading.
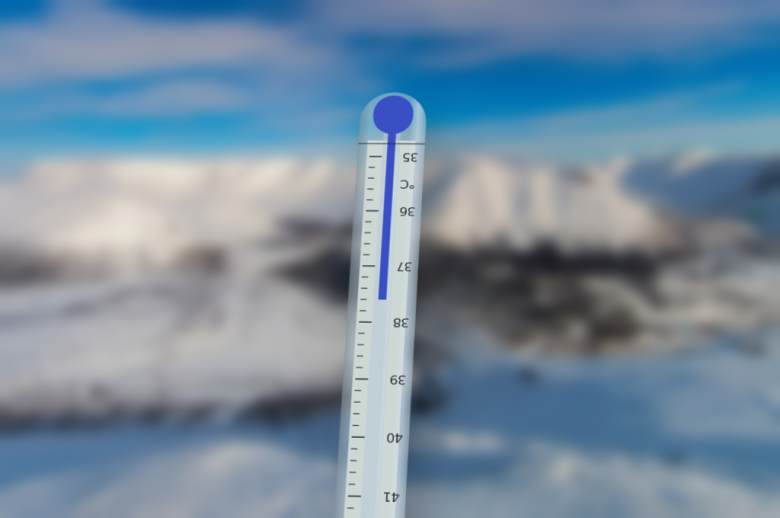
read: 37.6 °C
